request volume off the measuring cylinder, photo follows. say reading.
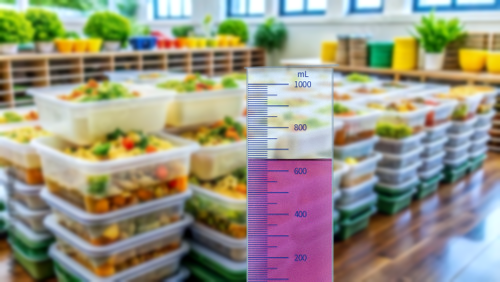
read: 650 mL
